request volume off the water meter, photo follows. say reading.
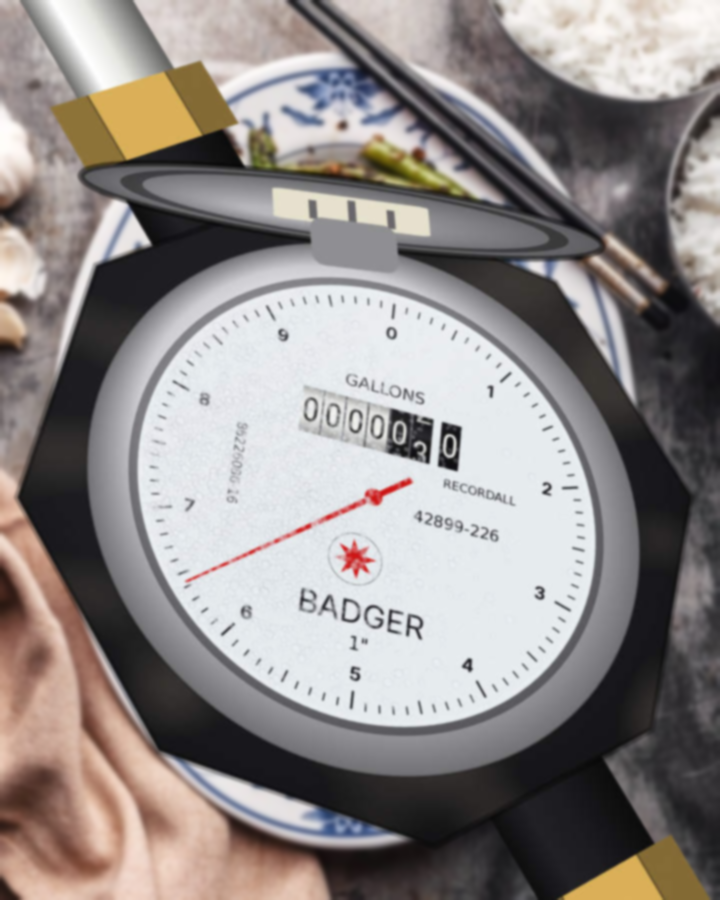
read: 26.4 gal
